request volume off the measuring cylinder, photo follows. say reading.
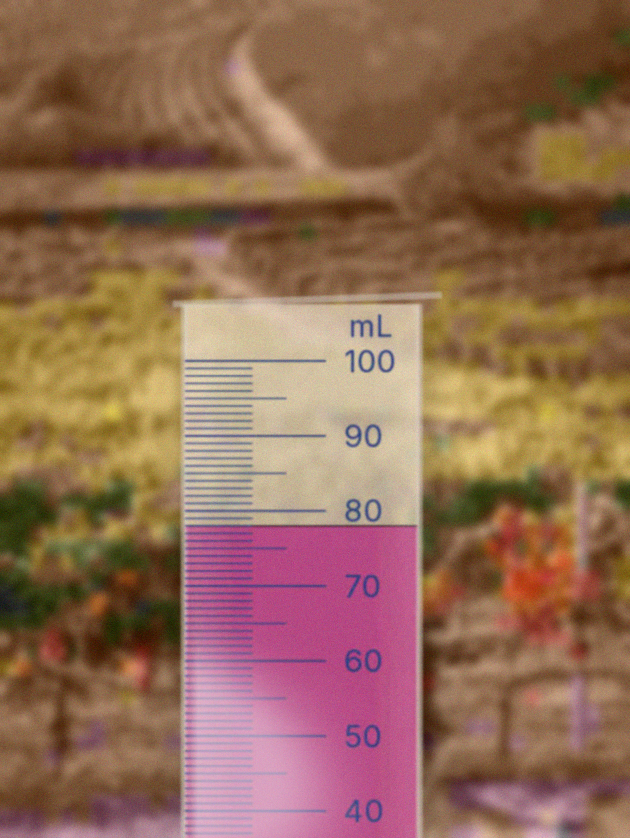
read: 78 mL
